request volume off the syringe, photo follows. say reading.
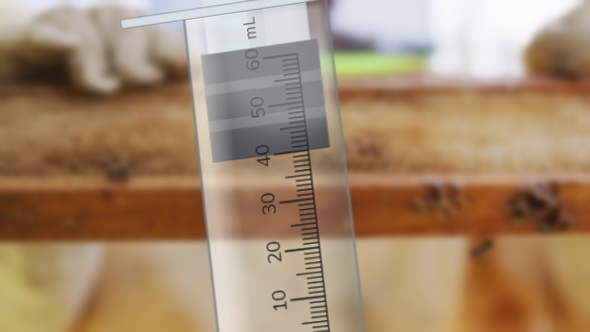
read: 40 mL
